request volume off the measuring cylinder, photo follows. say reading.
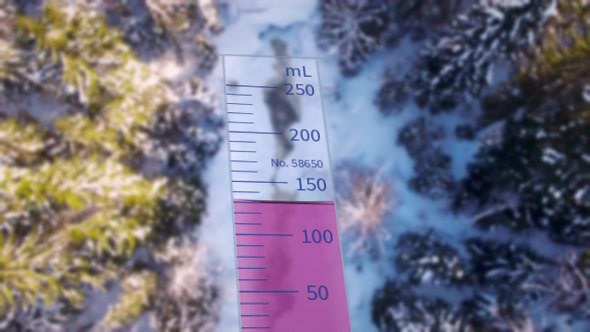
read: 130 mL
